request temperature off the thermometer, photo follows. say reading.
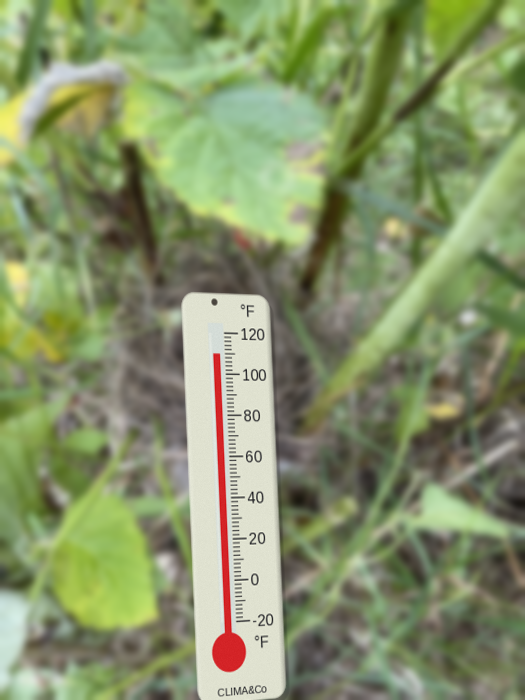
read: 110 °F
